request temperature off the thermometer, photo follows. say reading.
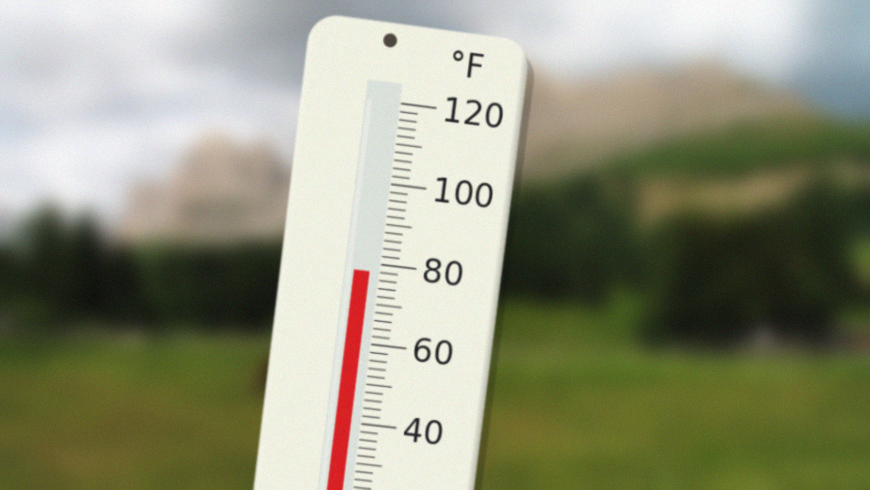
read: 78 °F
